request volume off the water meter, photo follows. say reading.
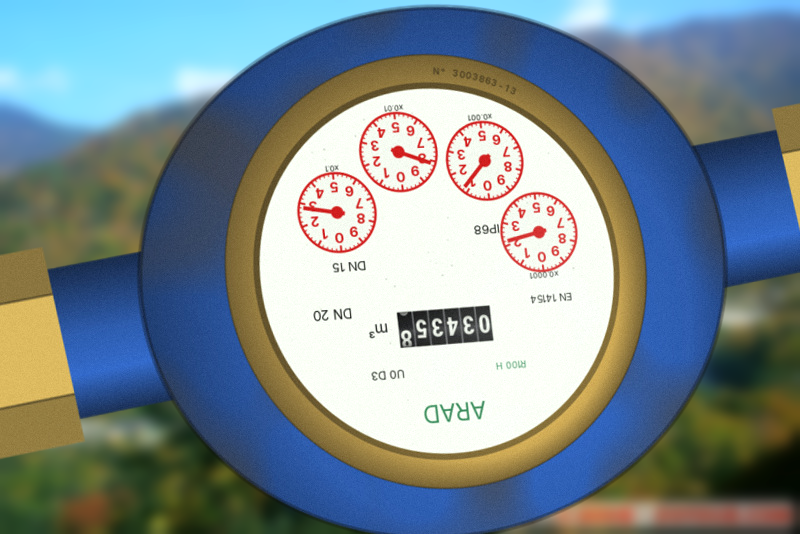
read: 34358.2812 m³
